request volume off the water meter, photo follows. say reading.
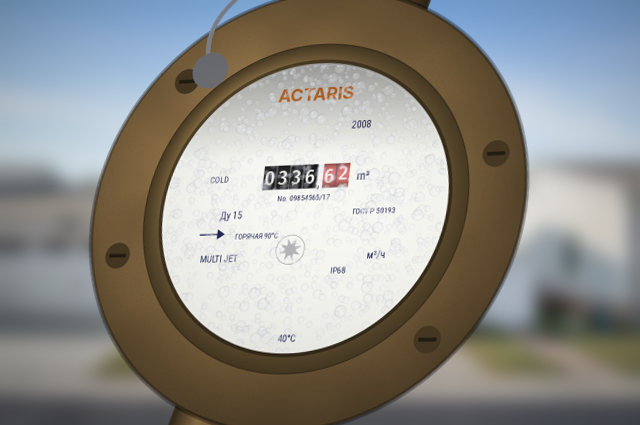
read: 336.62 m³
